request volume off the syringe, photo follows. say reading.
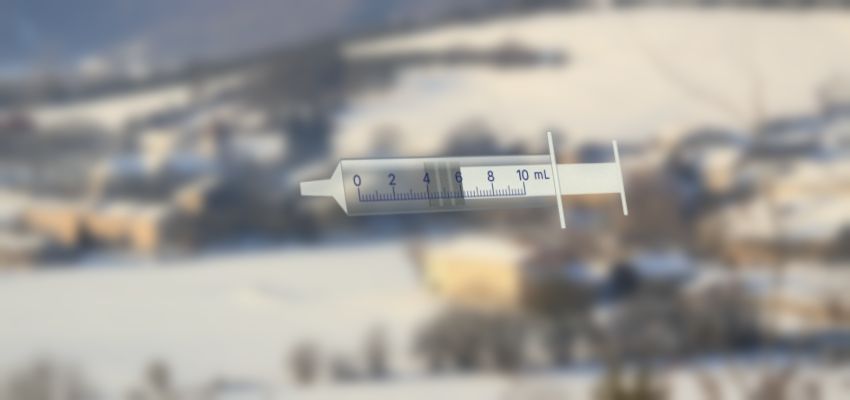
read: 4 mL
